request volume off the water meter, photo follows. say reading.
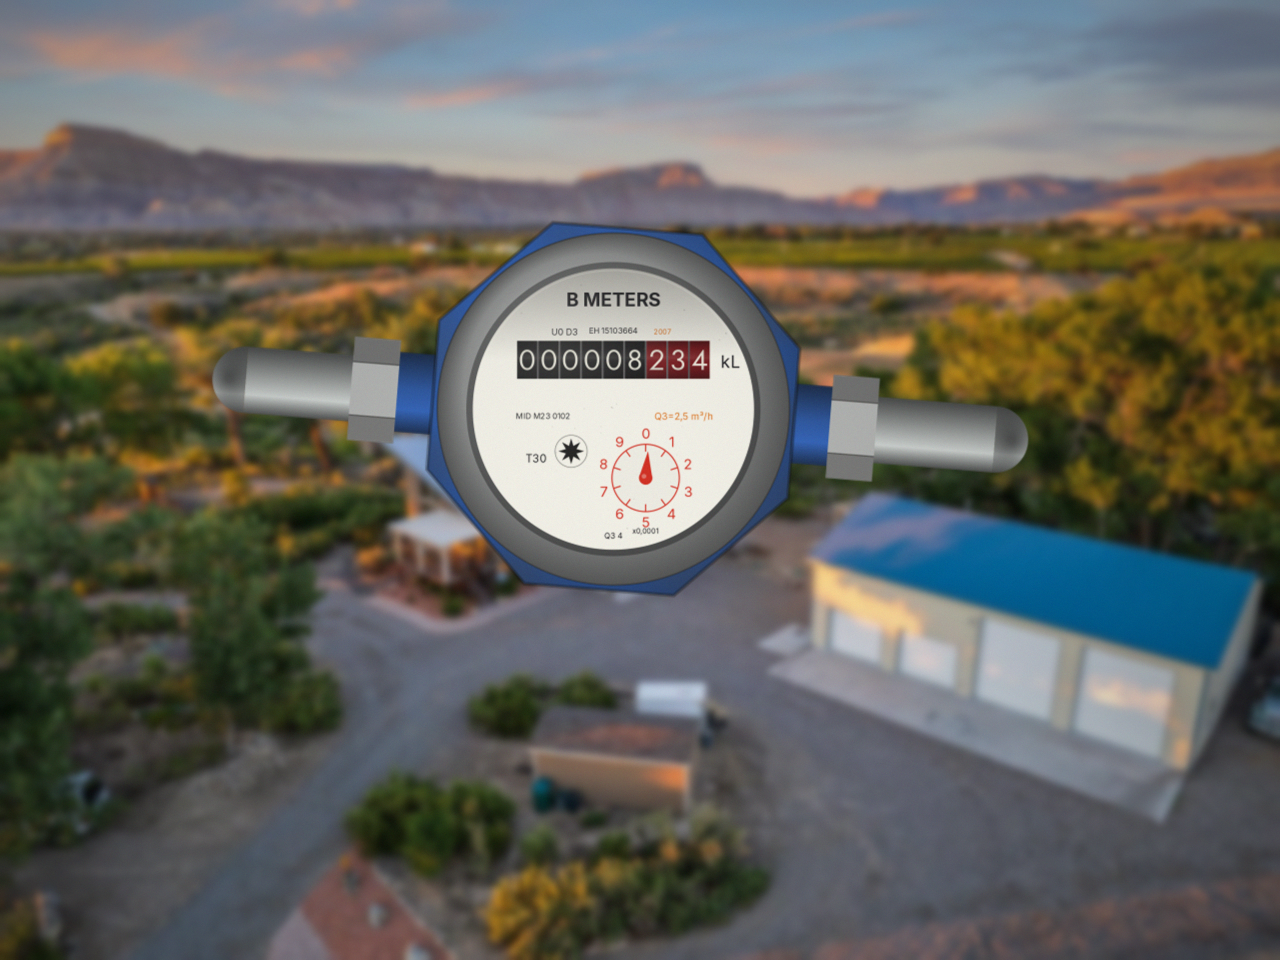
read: 8.2340 kL
